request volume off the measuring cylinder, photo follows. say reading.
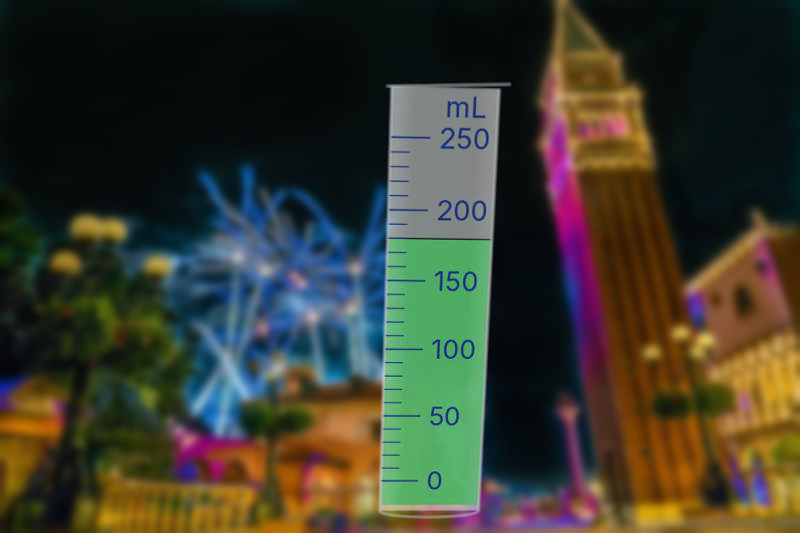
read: 180 mL
